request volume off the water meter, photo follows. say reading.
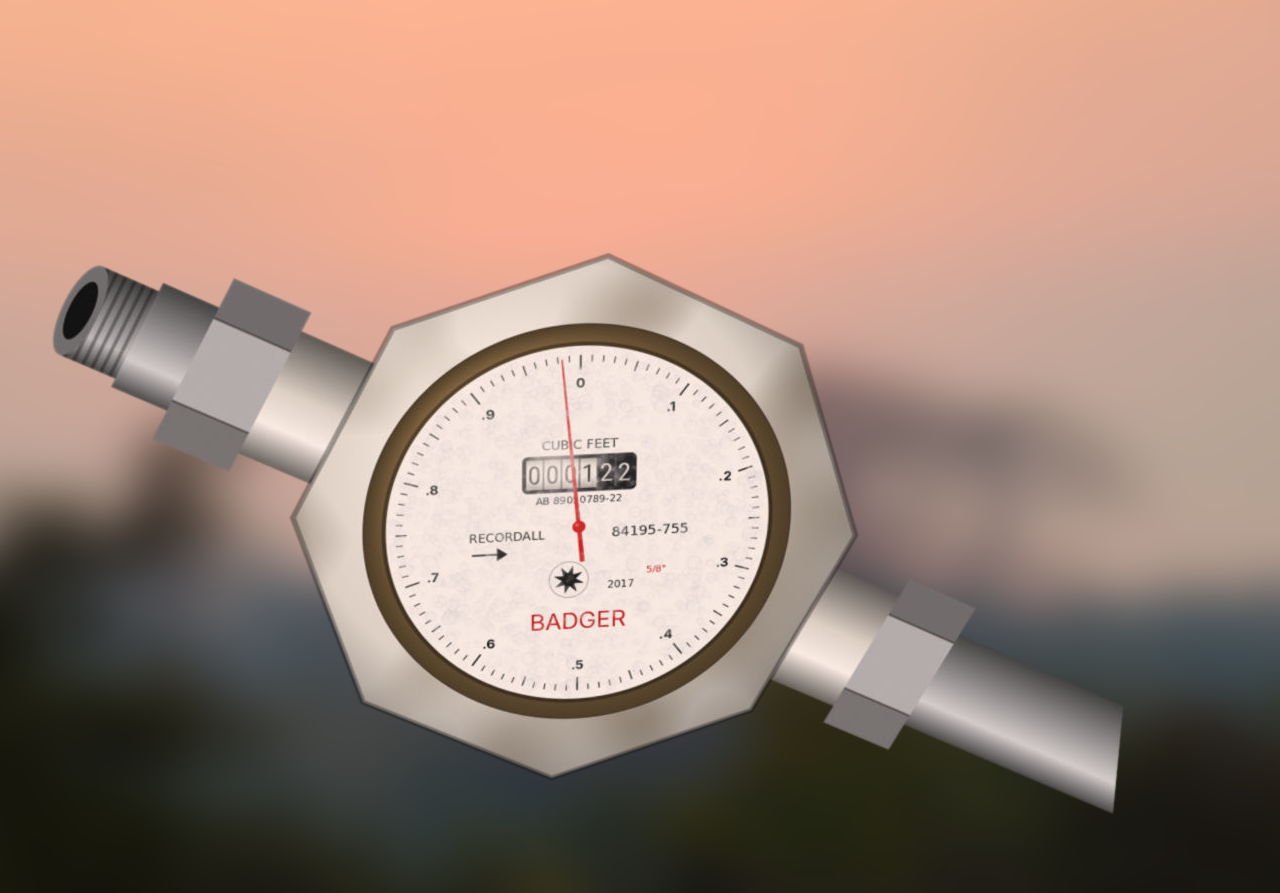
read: 121.98 ft³
